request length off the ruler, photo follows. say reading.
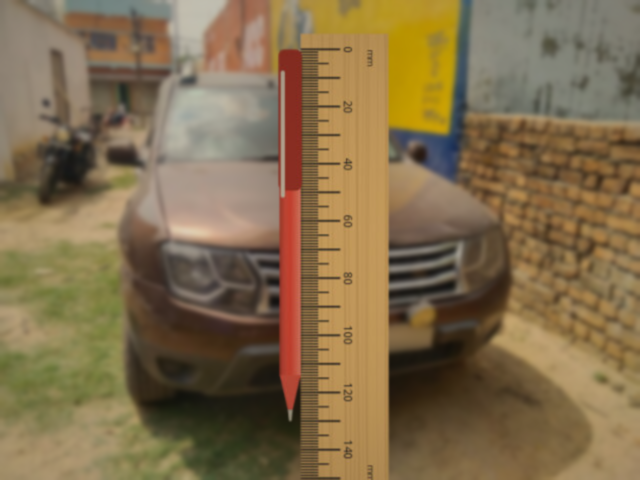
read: 130 mm
